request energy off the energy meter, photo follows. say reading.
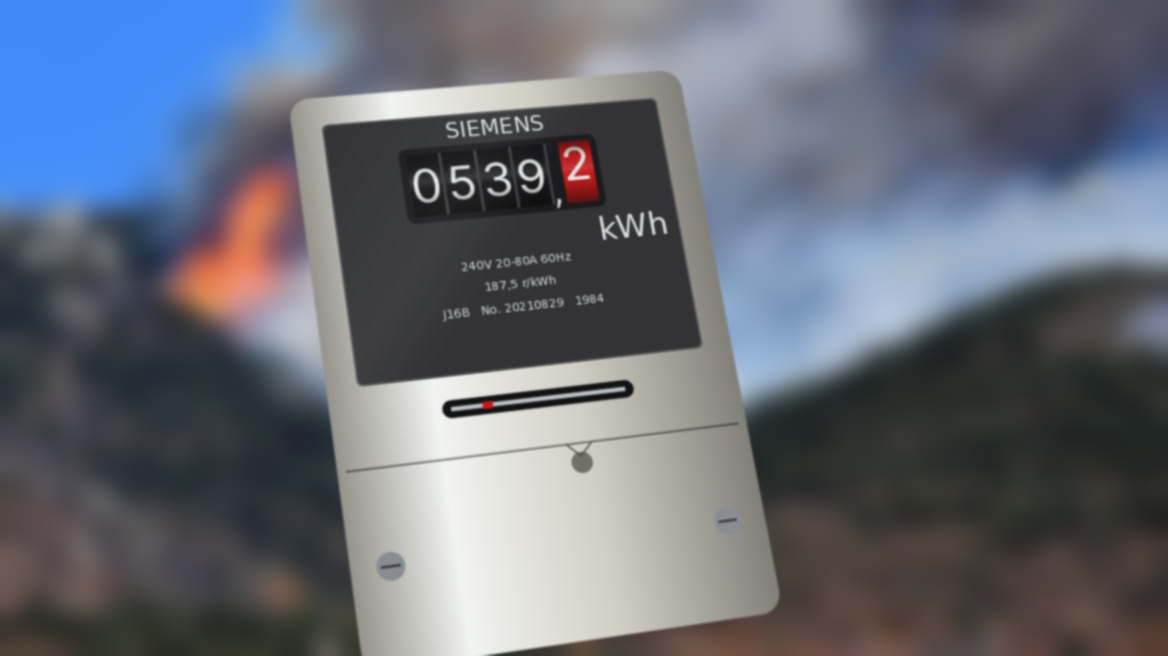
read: 539.2 kWh
